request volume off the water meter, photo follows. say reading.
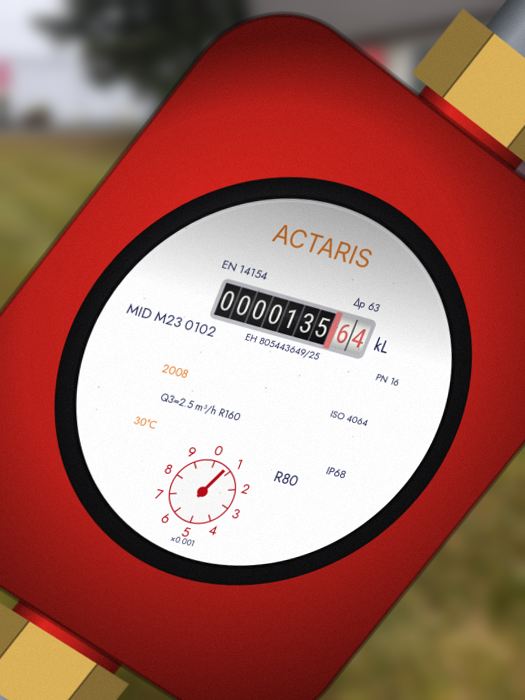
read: 135.640 kL
